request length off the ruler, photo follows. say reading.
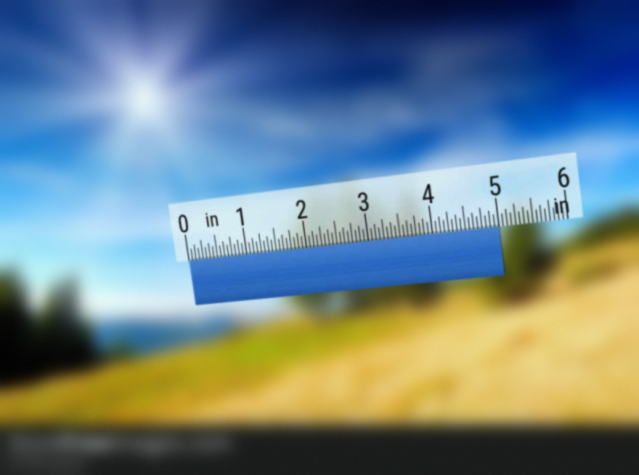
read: 5 in
